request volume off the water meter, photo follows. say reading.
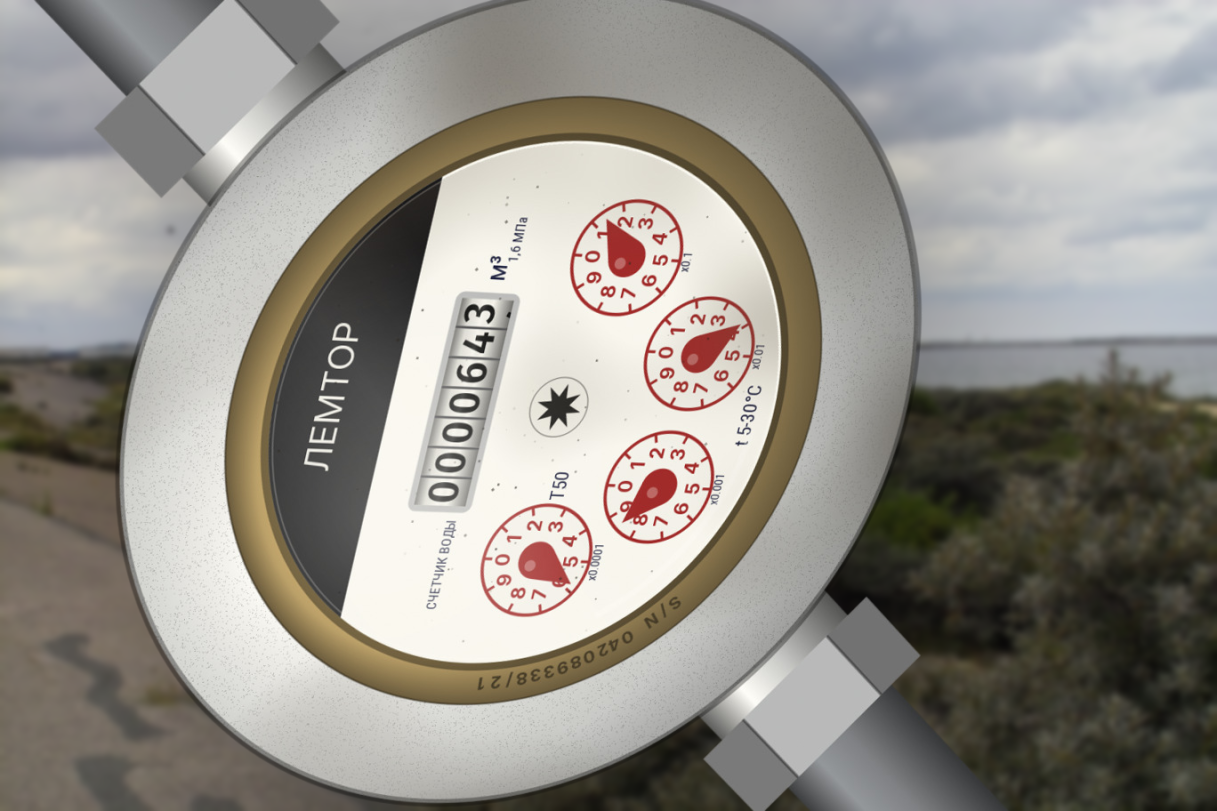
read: 643.1385 m³
